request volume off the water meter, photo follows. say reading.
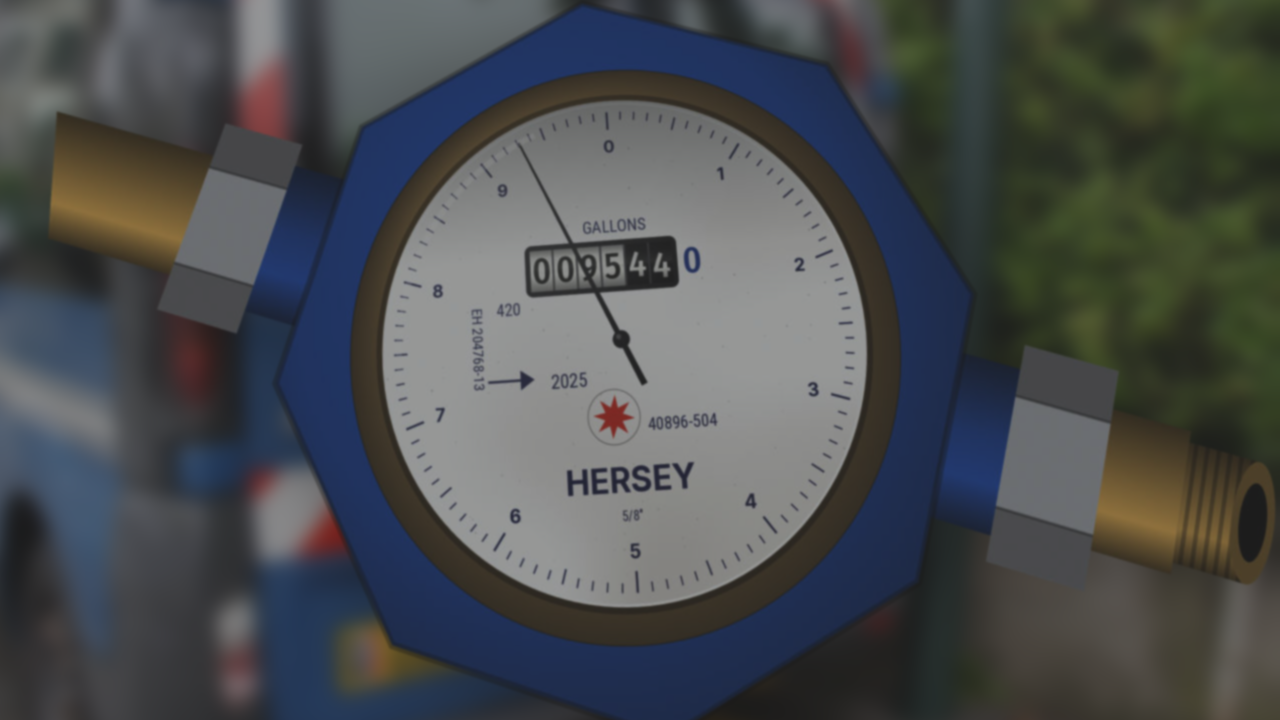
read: 95439.3 gal
